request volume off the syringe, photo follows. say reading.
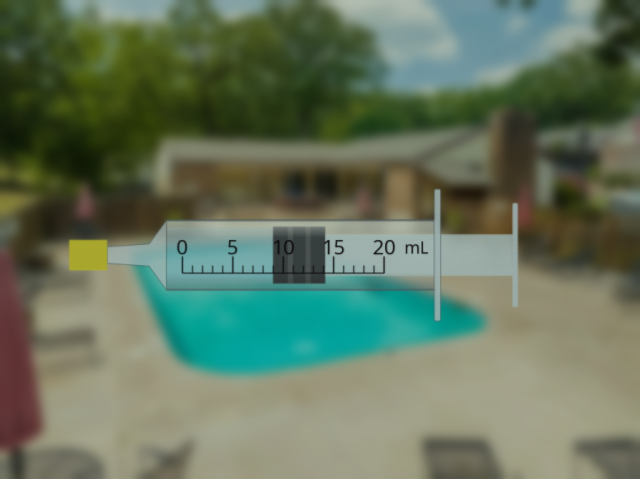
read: 9 mL
